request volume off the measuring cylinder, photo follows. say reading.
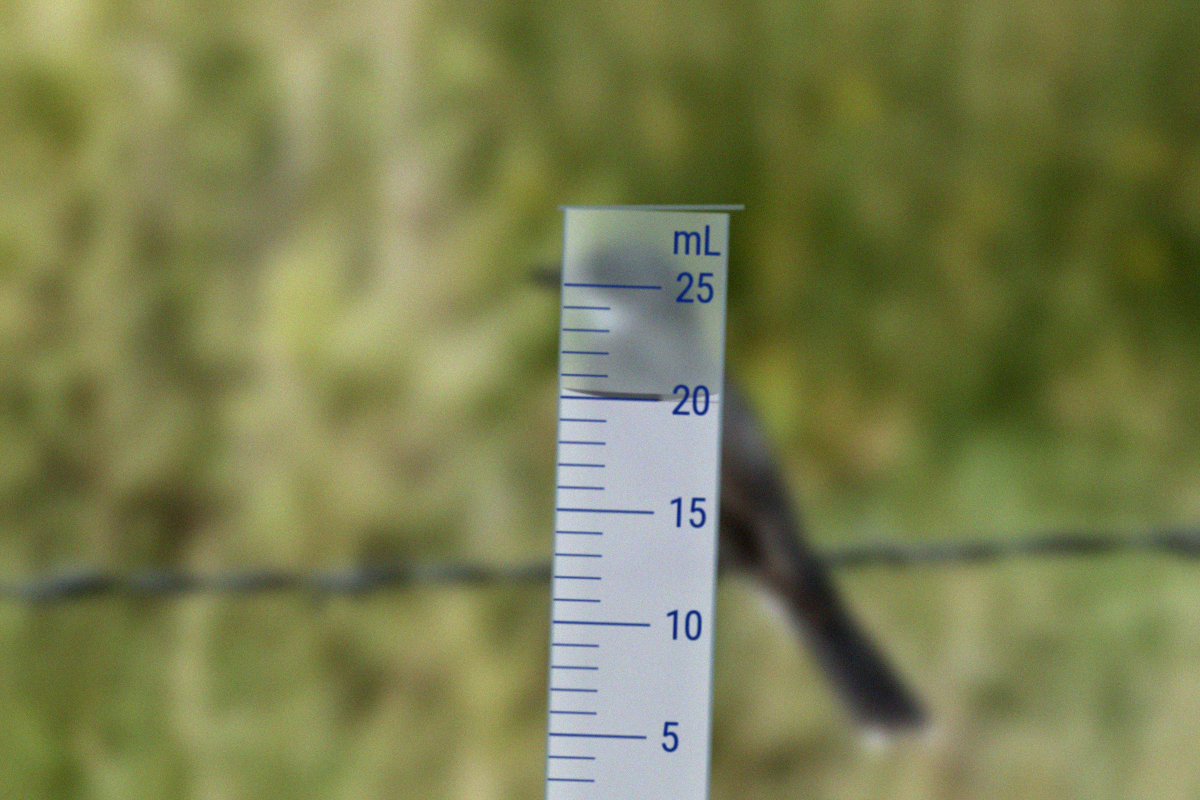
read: 20 mL
